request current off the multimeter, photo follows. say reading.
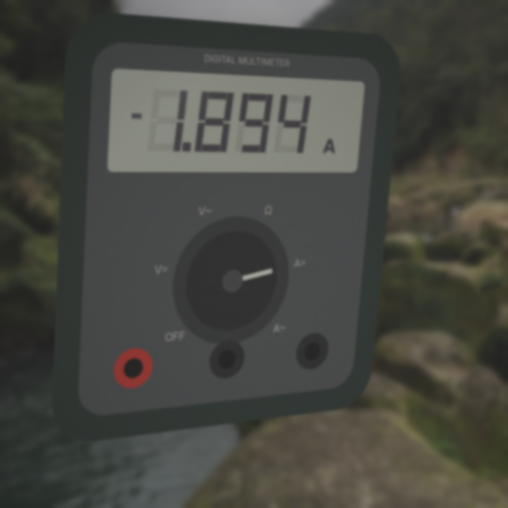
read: -1.894 A
